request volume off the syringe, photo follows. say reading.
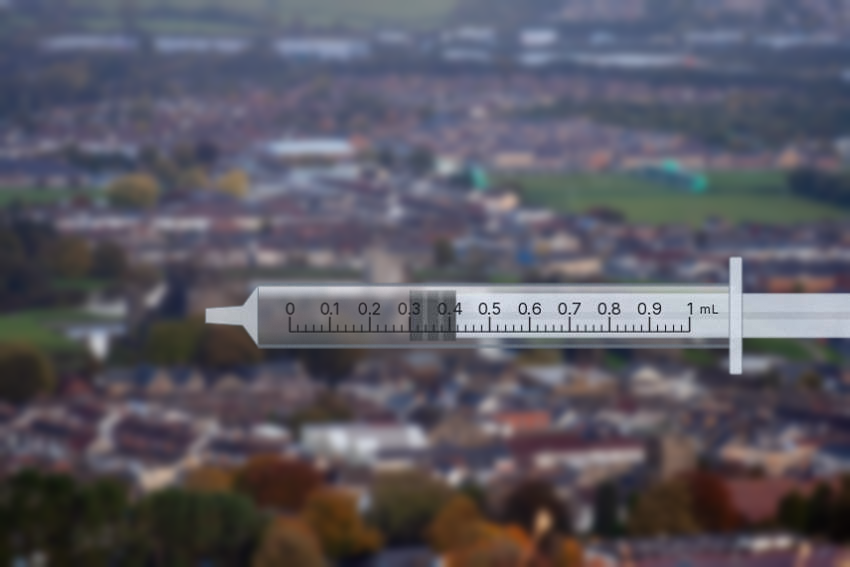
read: 0.3 mL
